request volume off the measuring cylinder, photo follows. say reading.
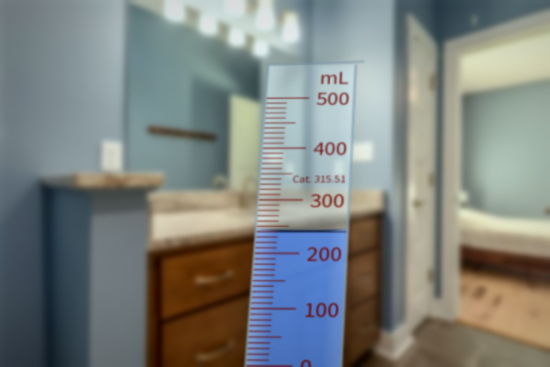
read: 240 mL
